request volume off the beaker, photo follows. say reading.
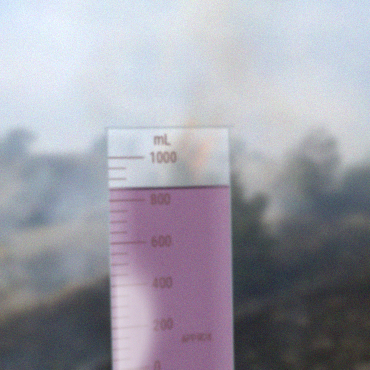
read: 850 mL
